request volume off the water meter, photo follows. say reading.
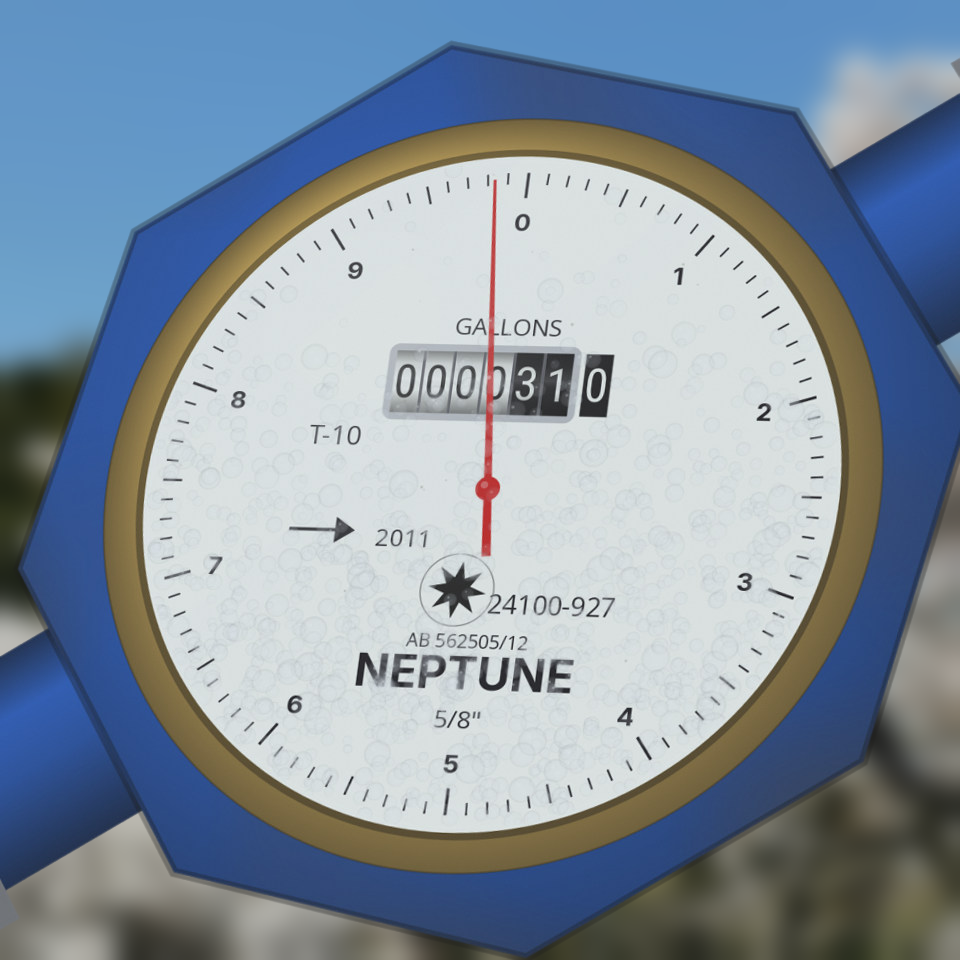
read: 309.8 gal
